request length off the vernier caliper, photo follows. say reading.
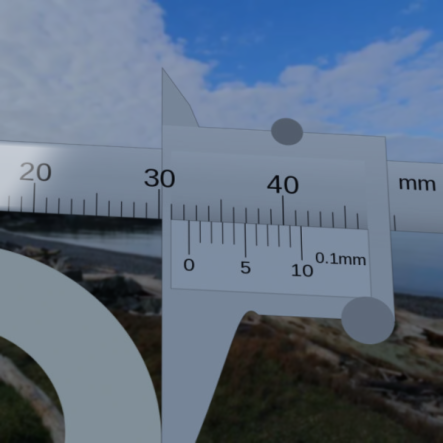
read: 32.4 mm
